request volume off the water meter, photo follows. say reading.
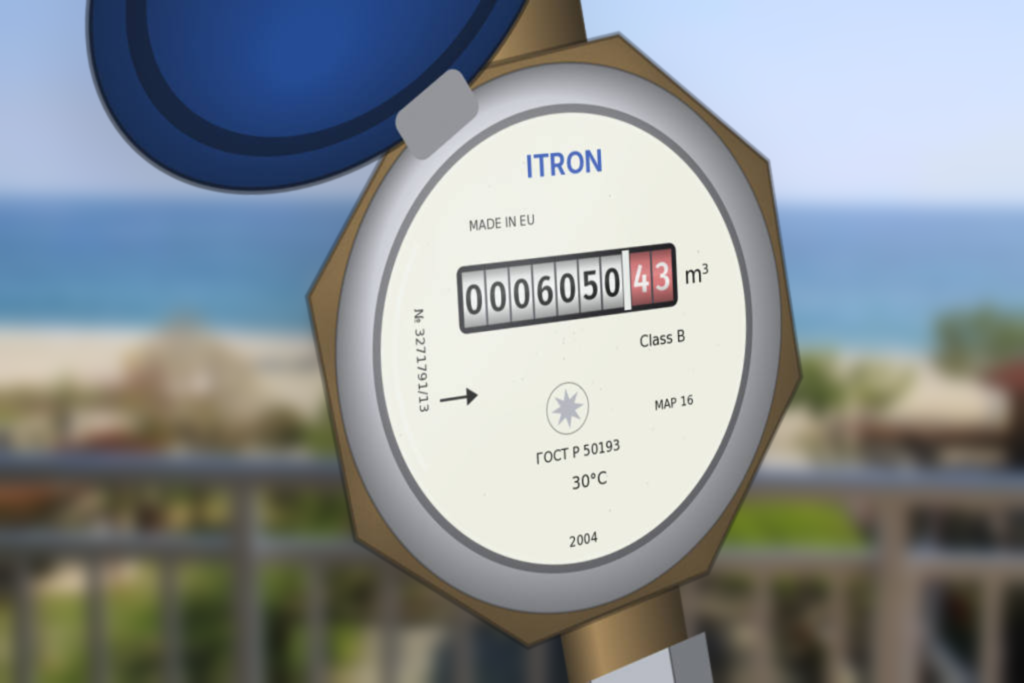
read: 6050.43 m³
